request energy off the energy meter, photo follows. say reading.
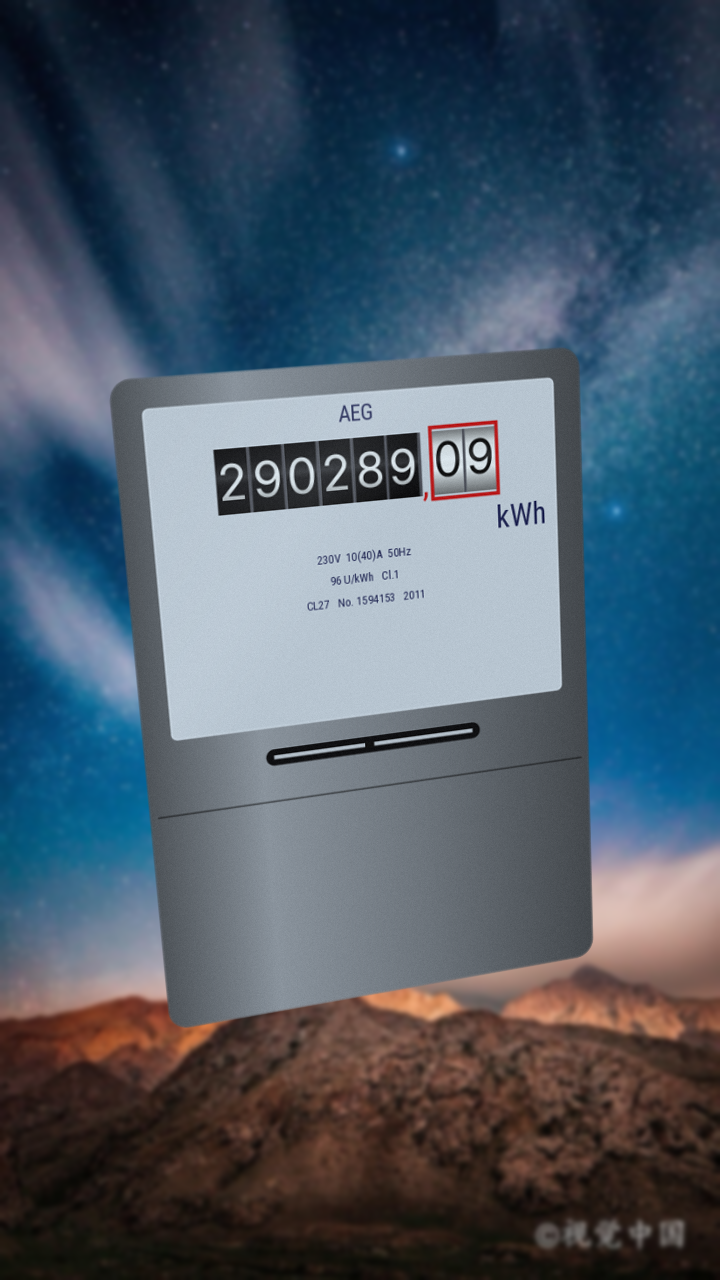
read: 290289.09 kWh
